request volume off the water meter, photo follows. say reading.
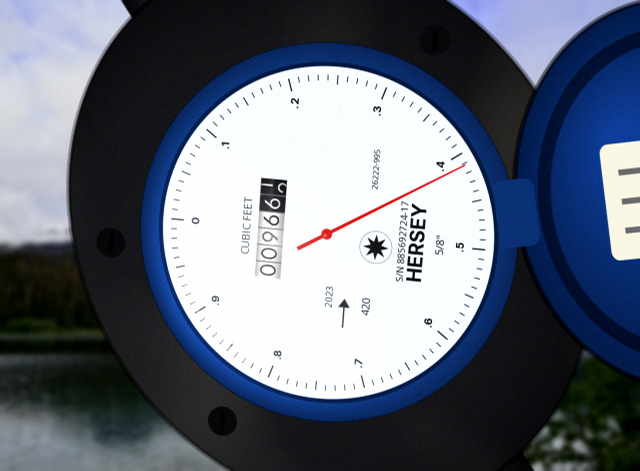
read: 9661.41 ft³
